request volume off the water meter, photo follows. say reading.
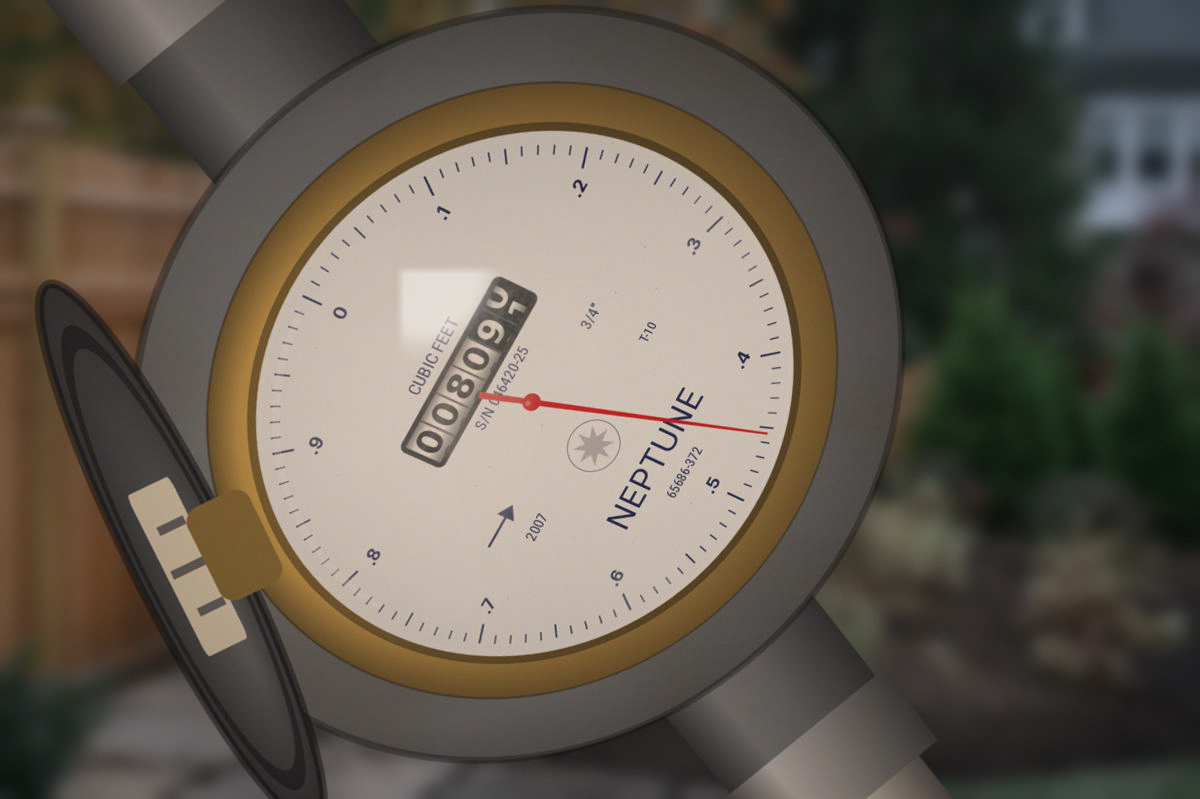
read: 8090.45 ft³
